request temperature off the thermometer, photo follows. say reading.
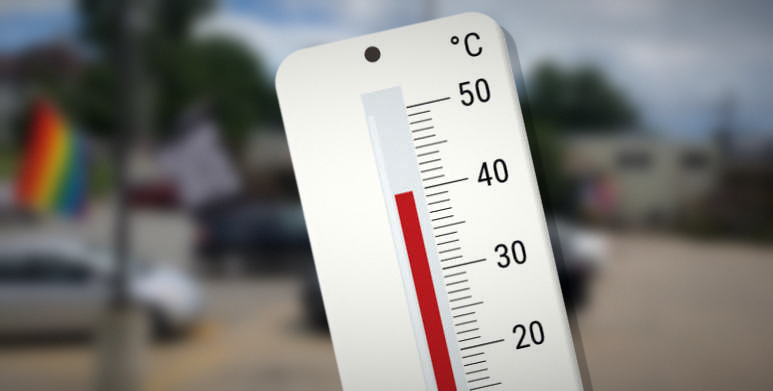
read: 40 °C
